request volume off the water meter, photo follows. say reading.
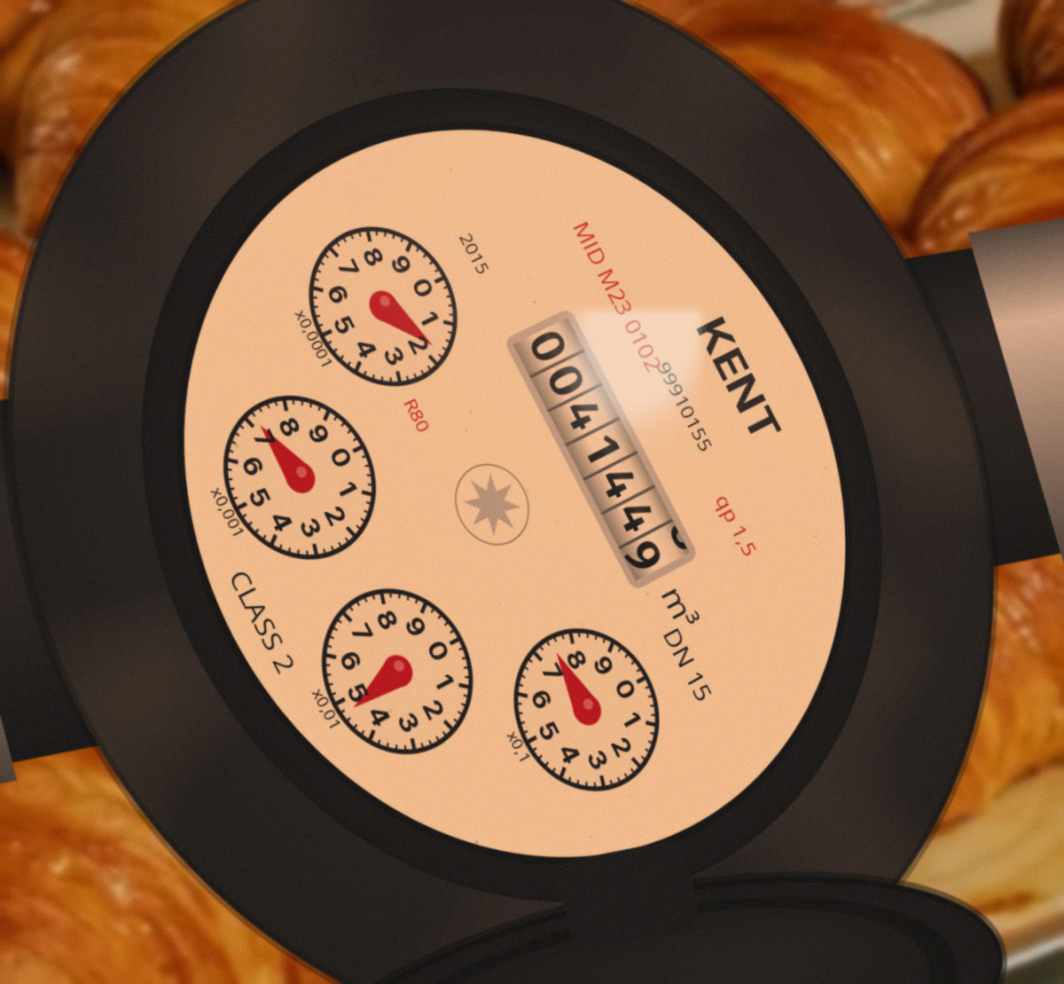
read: 41448.7471 m³
